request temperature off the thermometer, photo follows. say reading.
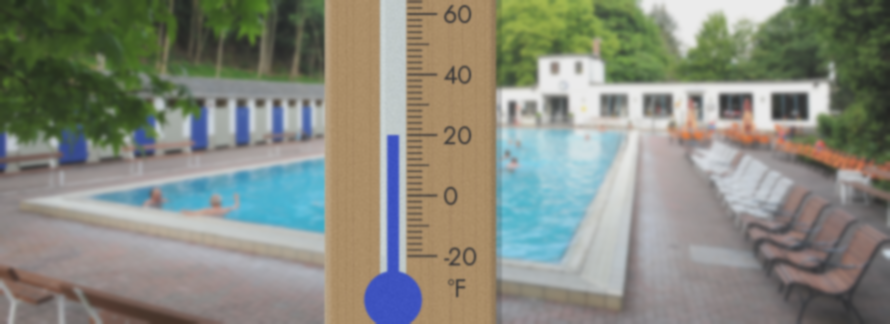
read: 20 °F
